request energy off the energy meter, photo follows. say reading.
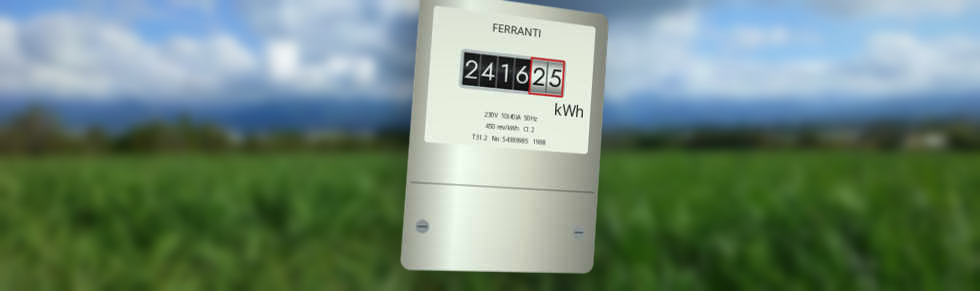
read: 2416.25 kWh
